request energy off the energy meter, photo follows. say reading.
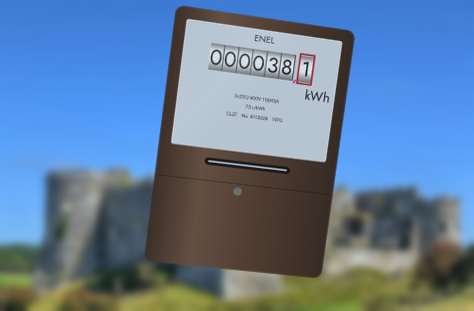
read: 38.1 kWh
